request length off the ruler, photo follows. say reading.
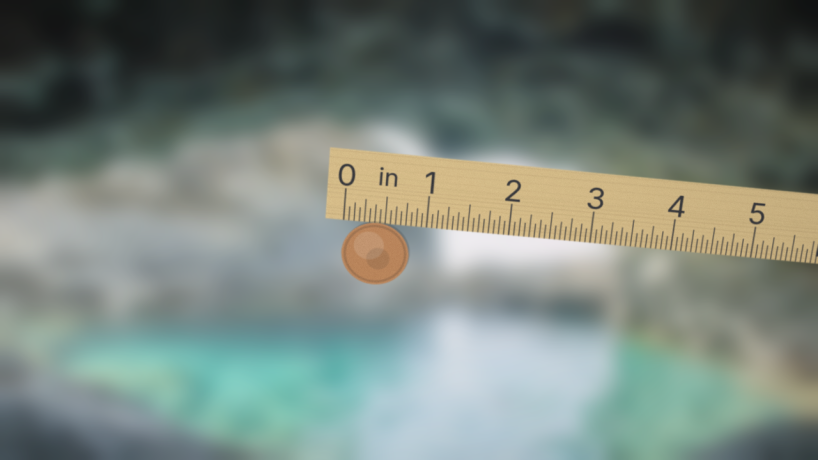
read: 0.8125 in
